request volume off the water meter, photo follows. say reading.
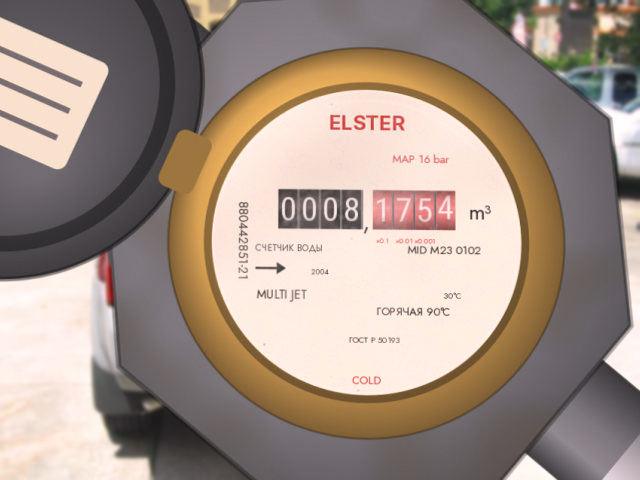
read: 8.1754 m³
